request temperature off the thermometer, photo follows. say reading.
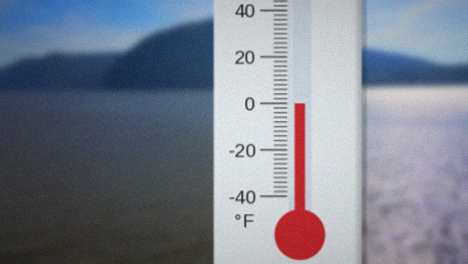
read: 0 °F
